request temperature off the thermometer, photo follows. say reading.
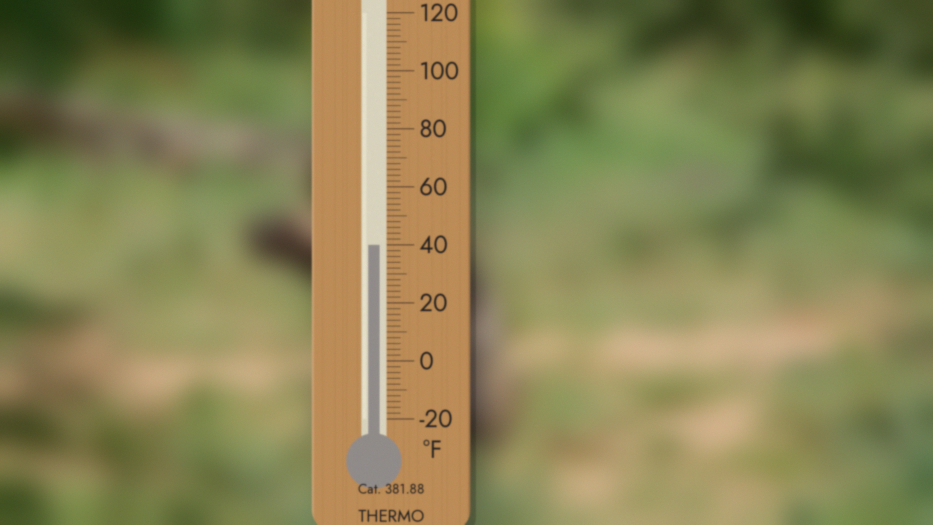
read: 40 °F
